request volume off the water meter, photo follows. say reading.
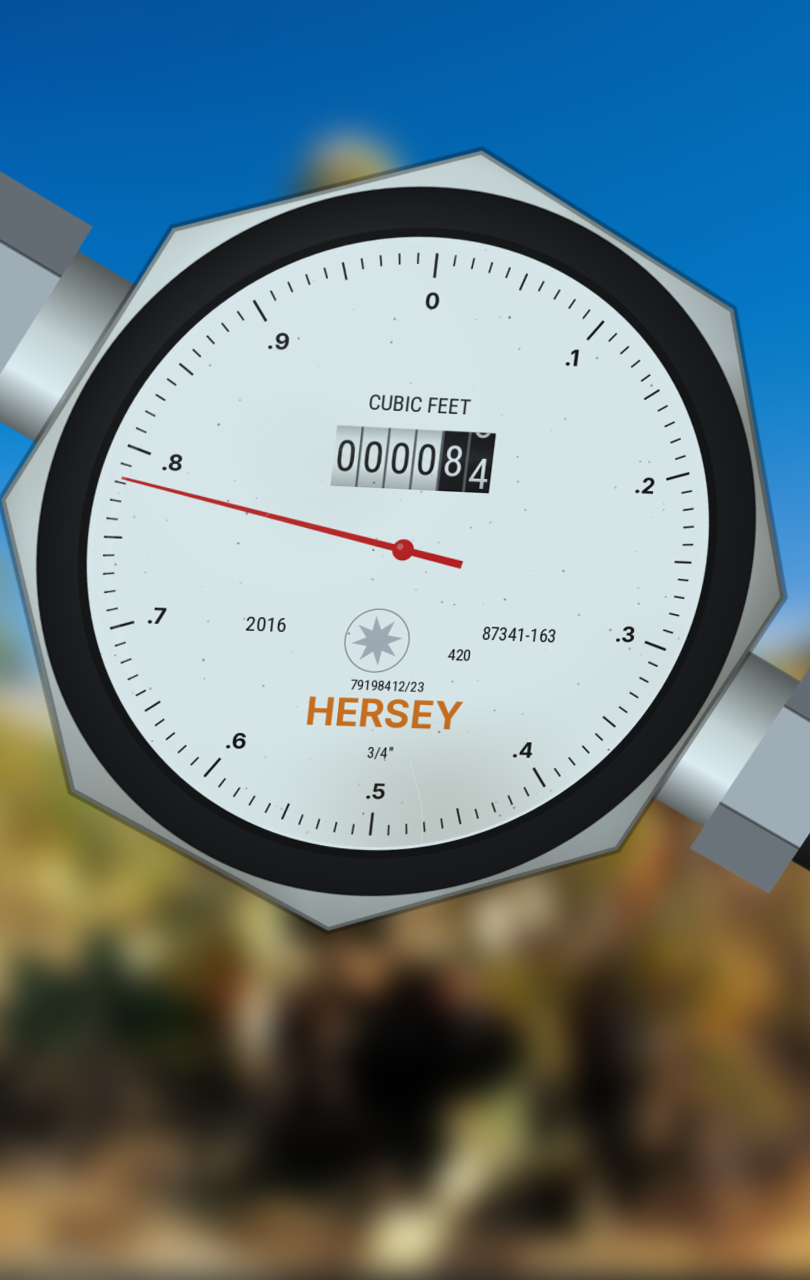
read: 83.78 ft³
